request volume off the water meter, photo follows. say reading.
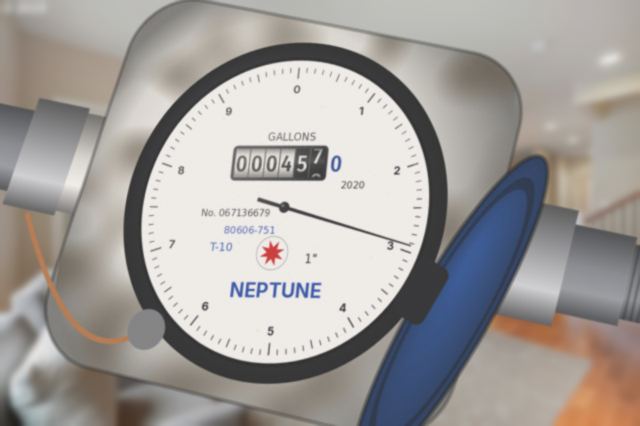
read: 4572.9 gal
